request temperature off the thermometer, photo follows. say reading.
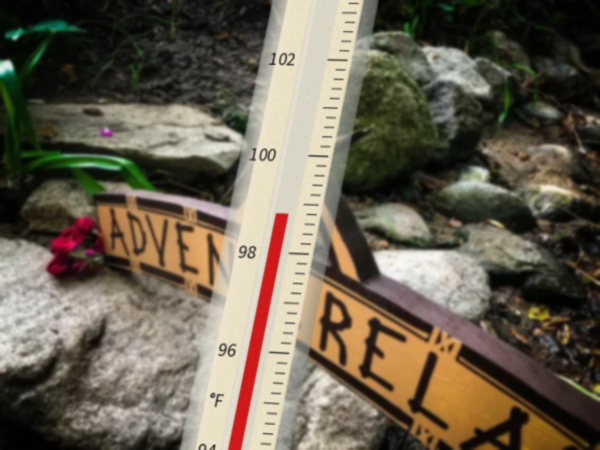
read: 98.8 °F
